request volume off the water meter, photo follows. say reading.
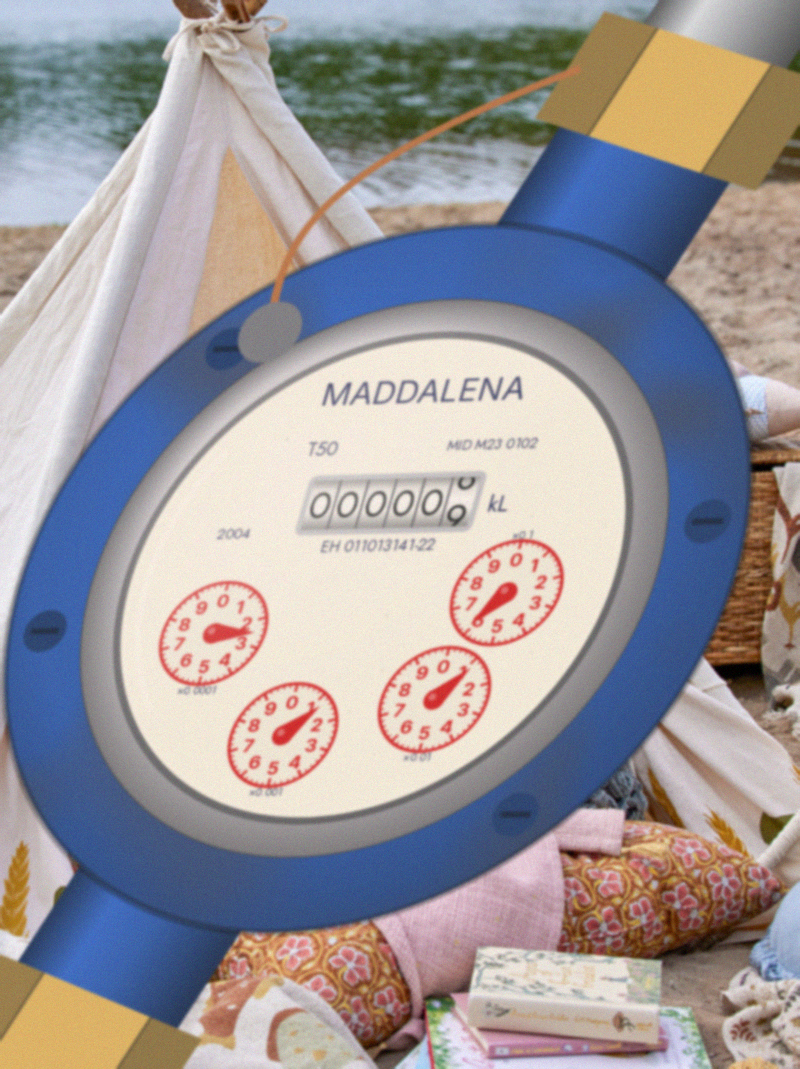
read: 8.6112 kL
